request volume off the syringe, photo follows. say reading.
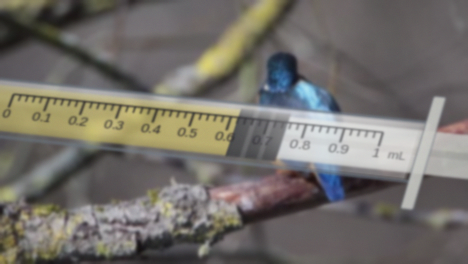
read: 0.62 mL
